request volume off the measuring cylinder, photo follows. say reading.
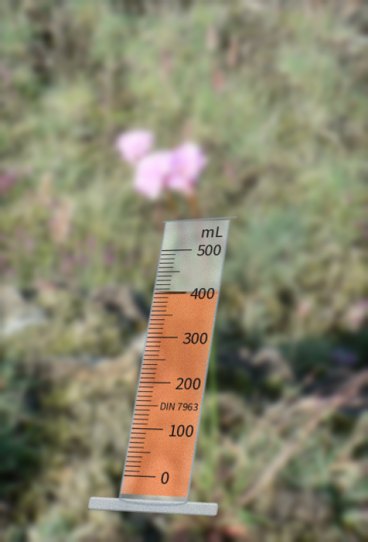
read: 400 mL
